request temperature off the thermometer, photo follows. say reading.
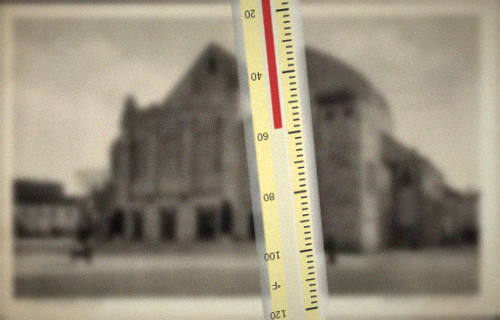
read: 58 °F
